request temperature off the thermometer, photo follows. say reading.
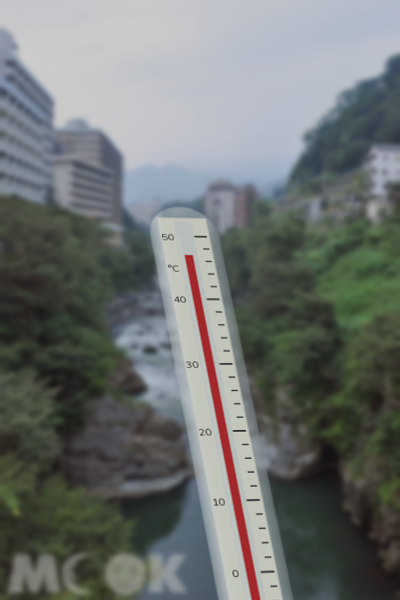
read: 47 °C
